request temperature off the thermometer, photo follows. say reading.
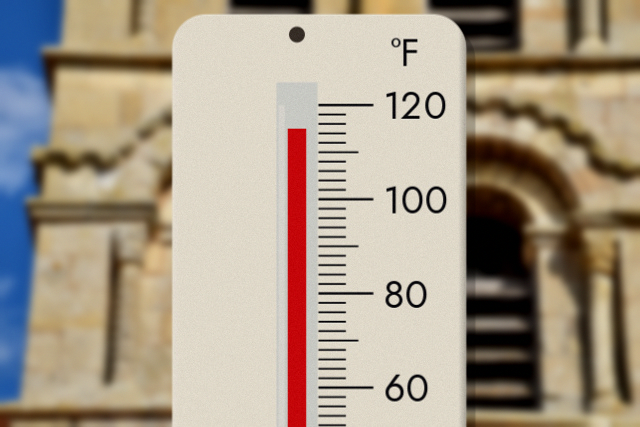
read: 115 °F
